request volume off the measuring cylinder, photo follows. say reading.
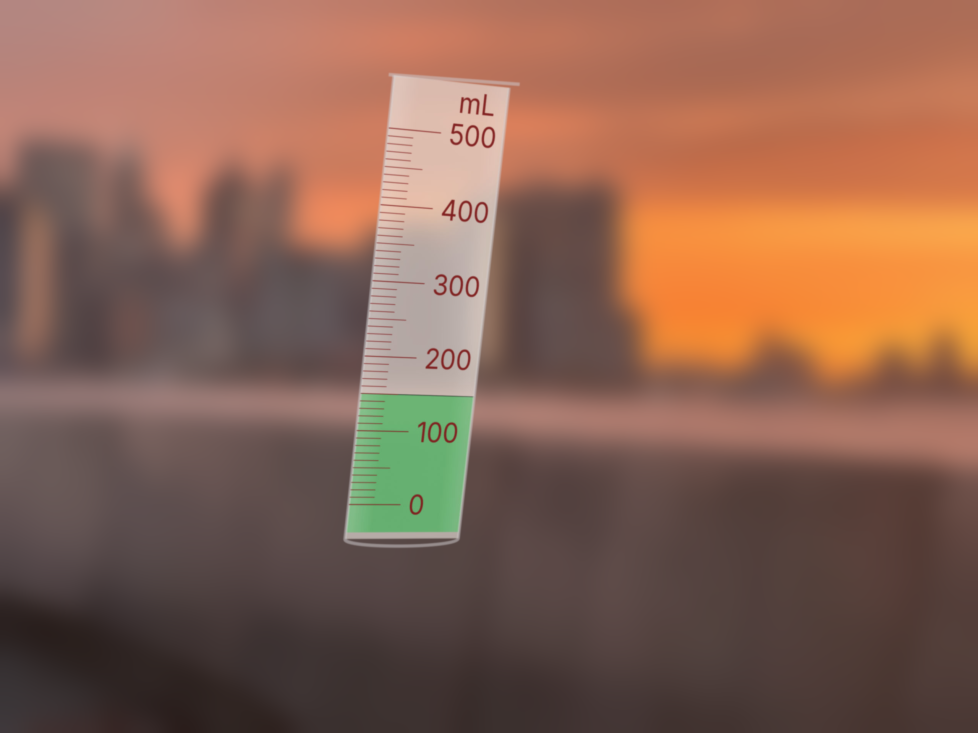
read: 150 mL
